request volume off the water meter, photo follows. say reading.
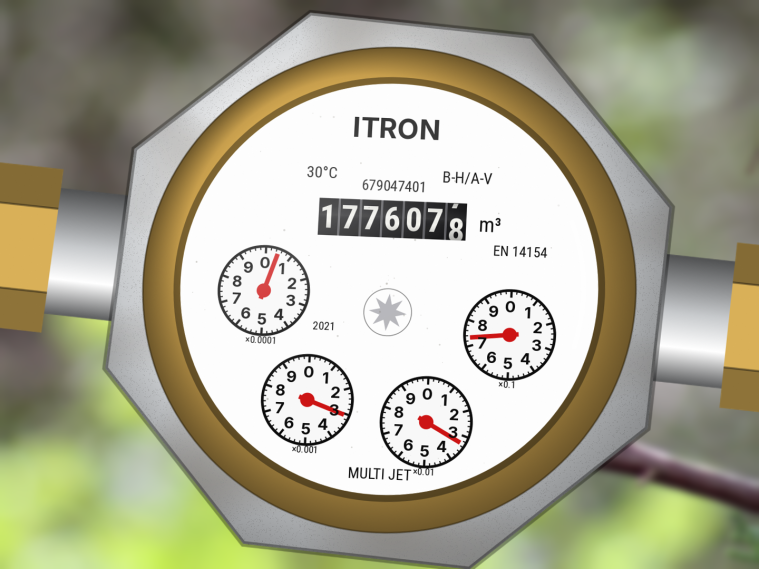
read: 1776077.7330 m³
